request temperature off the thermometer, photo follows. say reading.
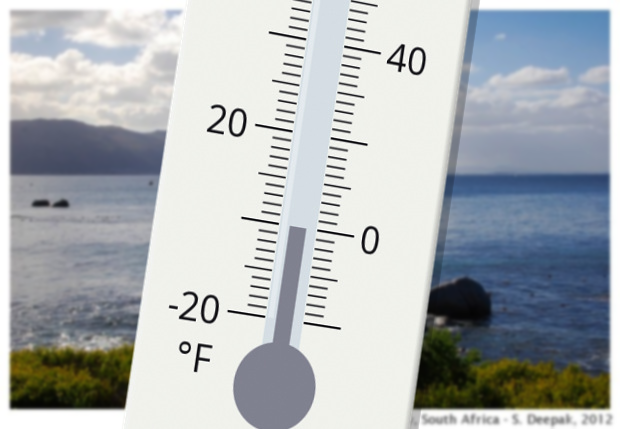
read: 0 °F
